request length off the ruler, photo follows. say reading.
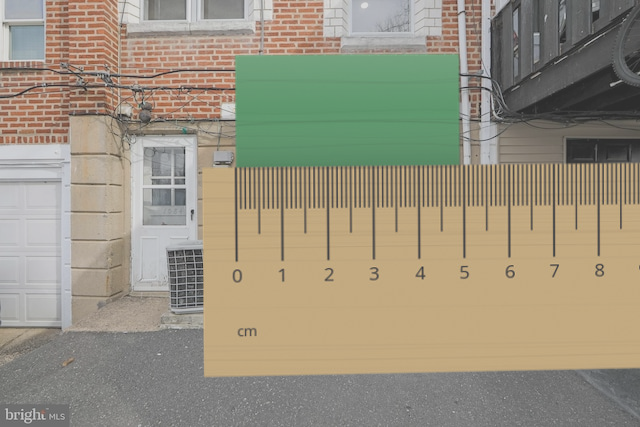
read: 4.9 cm
